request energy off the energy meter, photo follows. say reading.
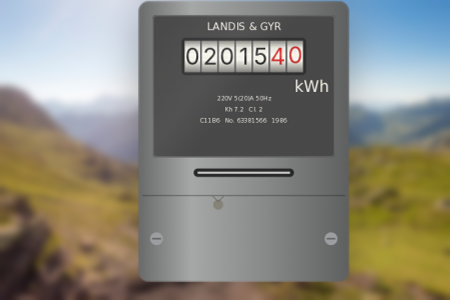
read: 2015.40 kWh
